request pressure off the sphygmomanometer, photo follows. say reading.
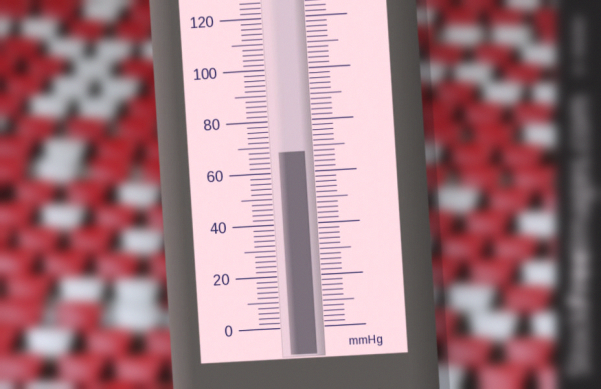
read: 68 mmHg
